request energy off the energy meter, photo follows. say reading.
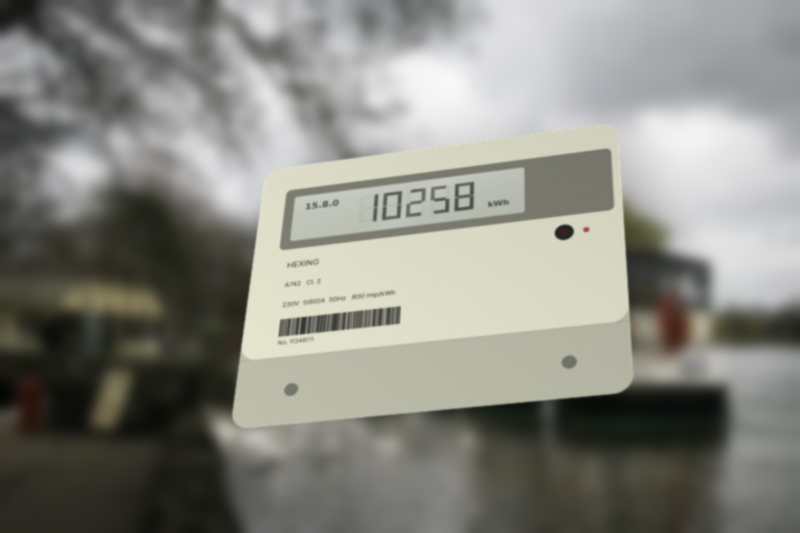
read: 10258 kWh
